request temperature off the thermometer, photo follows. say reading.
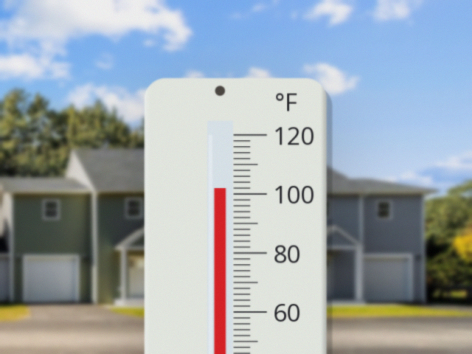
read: 102 °F
